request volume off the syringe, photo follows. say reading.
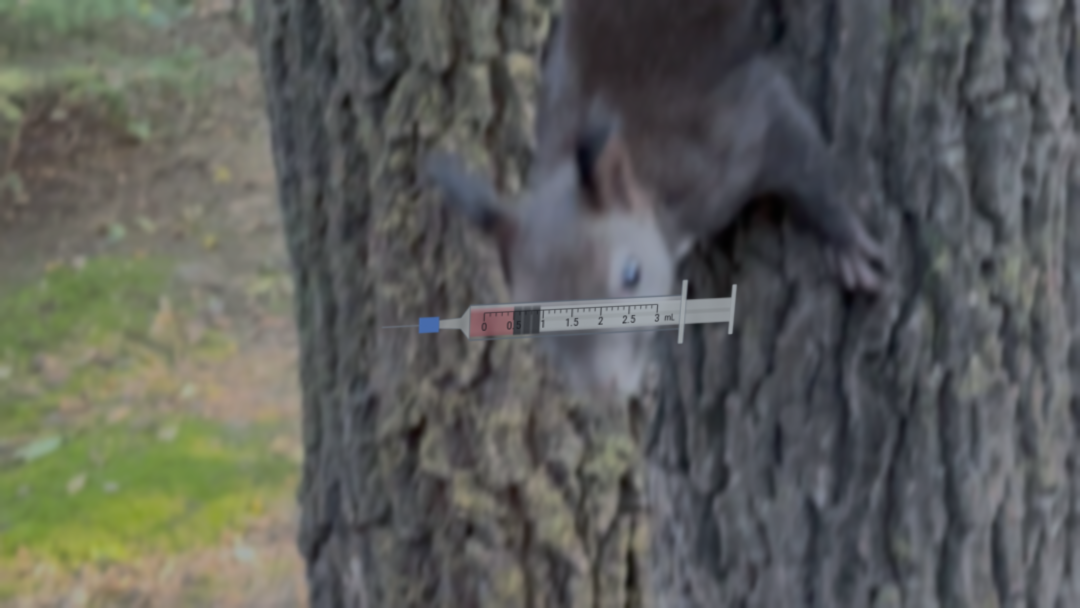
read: 0.5 mL
